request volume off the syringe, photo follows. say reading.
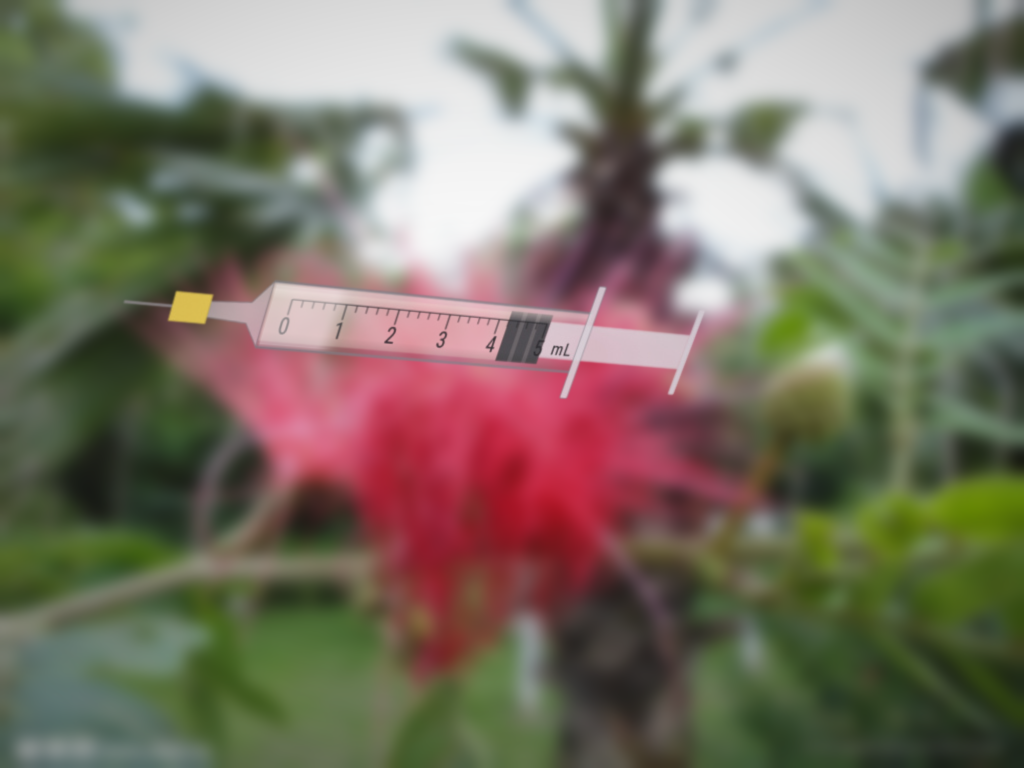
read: 4.2 mL
